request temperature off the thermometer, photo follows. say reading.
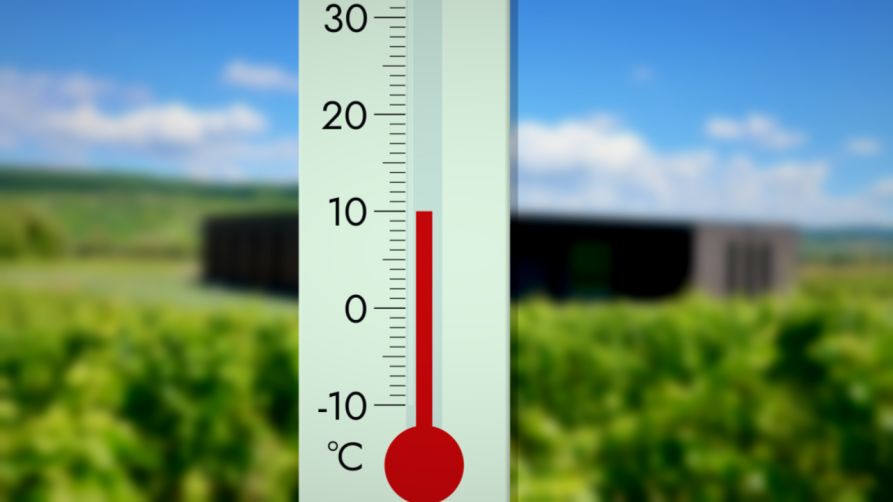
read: 10 °C
